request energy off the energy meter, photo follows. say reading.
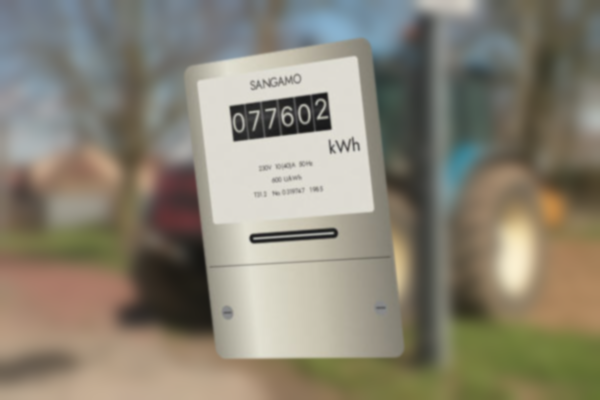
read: 77602 kWh
